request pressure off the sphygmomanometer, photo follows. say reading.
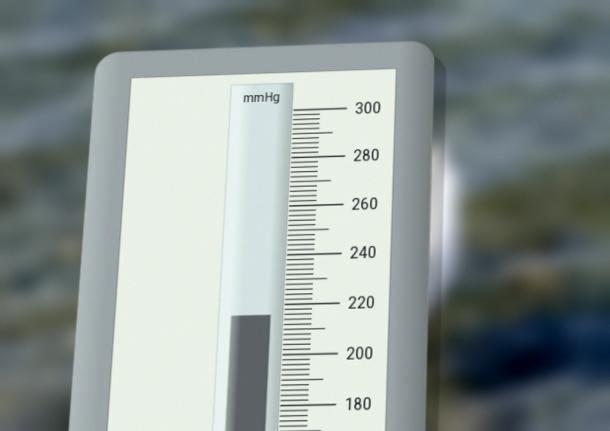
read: 216 mmHg
